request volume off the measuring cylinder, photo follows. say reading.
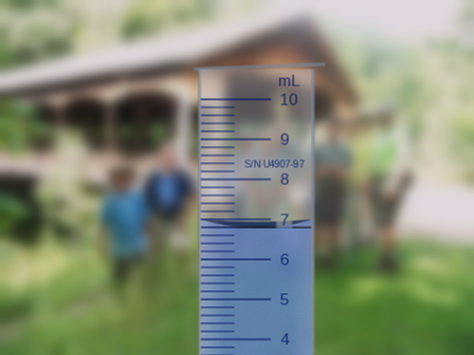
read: 6.8 mL
